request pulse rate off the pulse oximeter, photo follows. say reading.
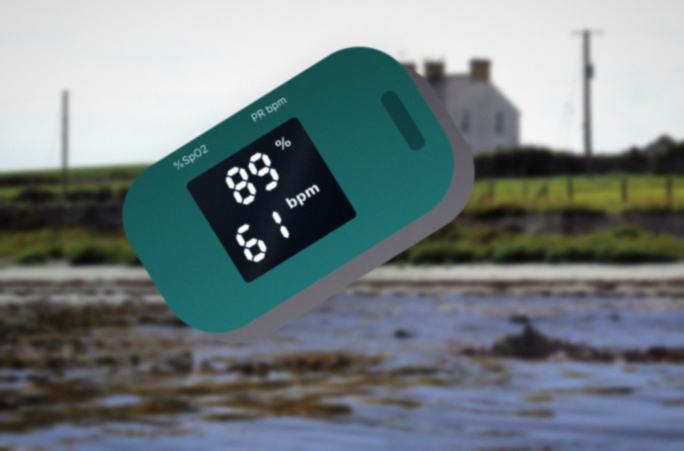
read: 61 bpm
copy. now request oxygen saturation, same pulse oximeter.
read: 89 %
